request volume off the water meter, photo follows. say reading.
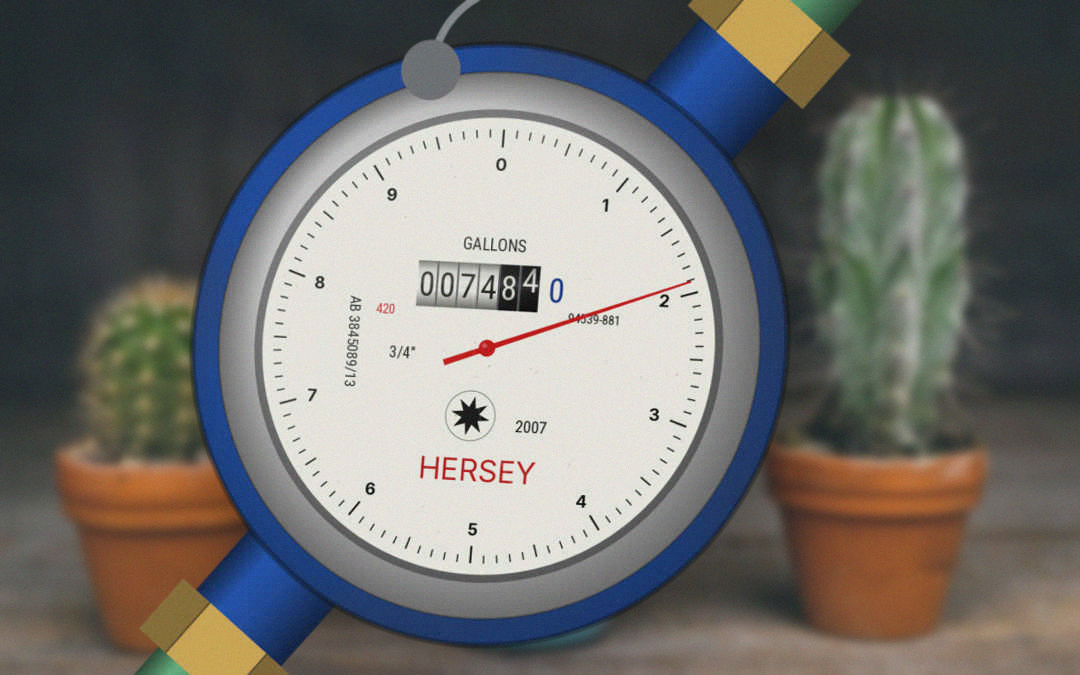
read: 74841.9 gal
